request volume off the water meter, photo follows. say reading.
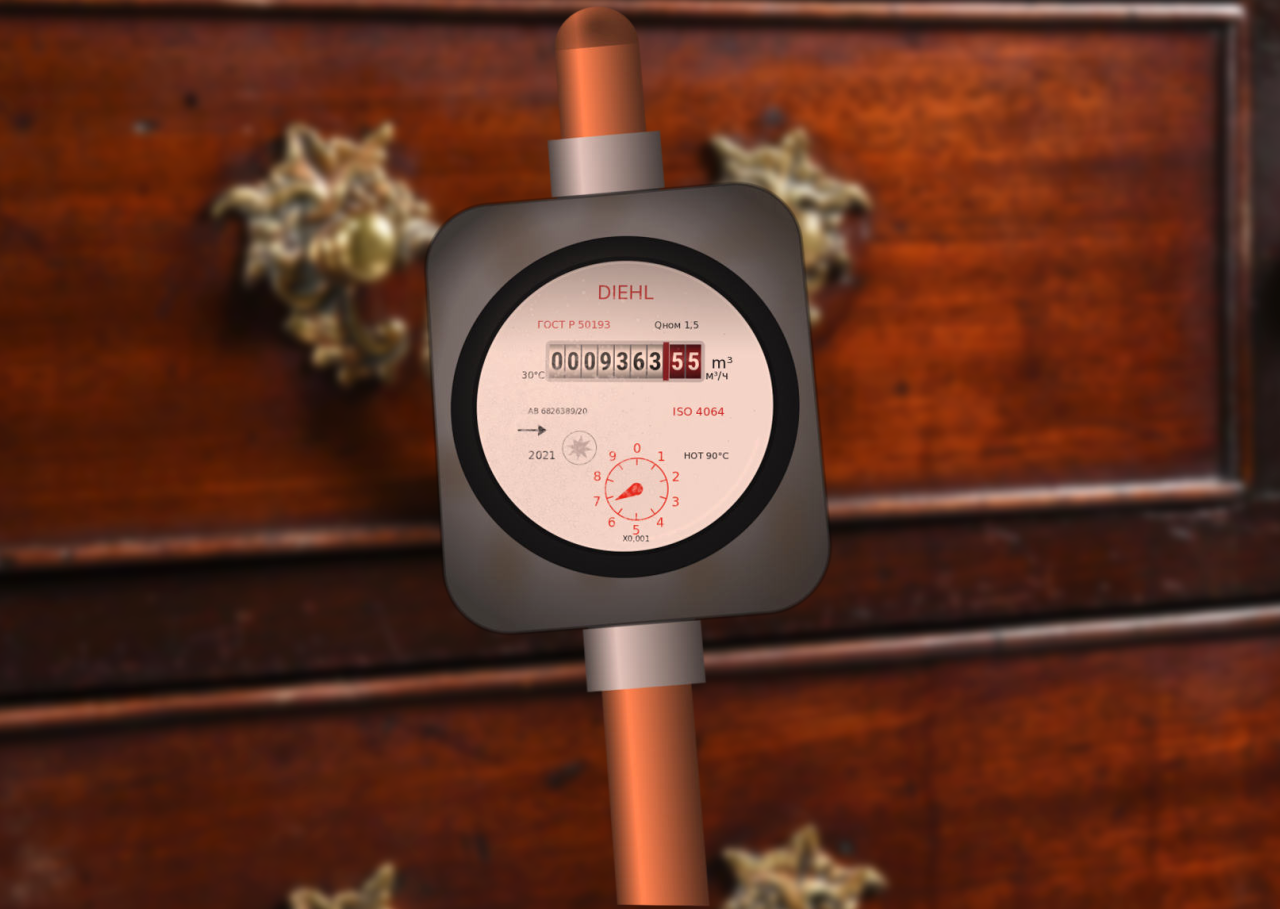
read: 9363.556 m³
